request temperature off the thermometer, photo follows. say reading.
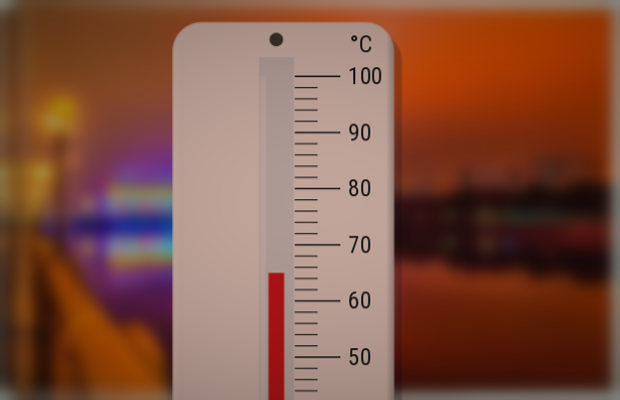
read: 65 °C
